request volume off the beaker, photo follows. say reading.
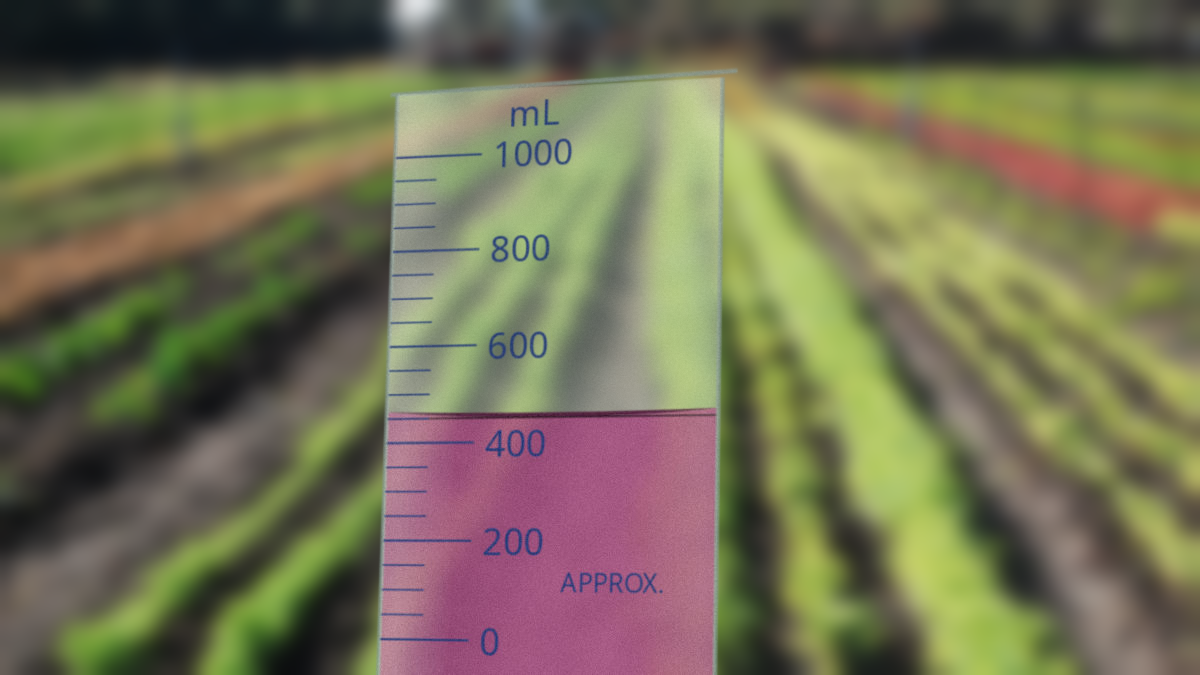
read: 450 mL
